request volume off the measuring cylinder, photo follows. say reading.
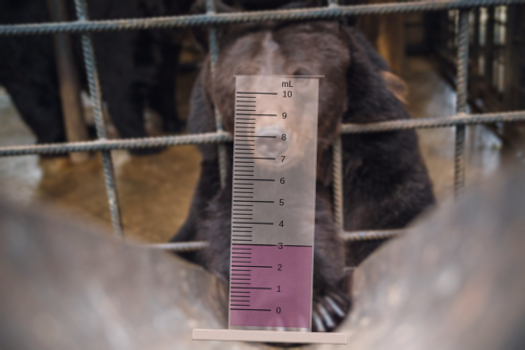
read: 3 mL
